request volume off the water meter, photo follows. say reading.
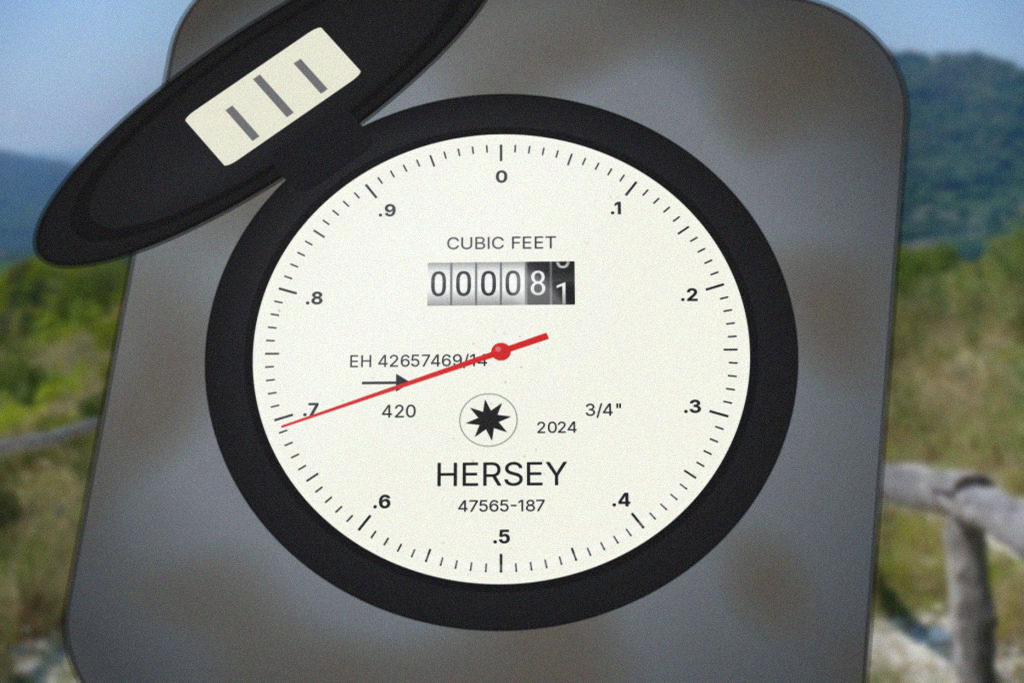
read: 80.69 ft³
